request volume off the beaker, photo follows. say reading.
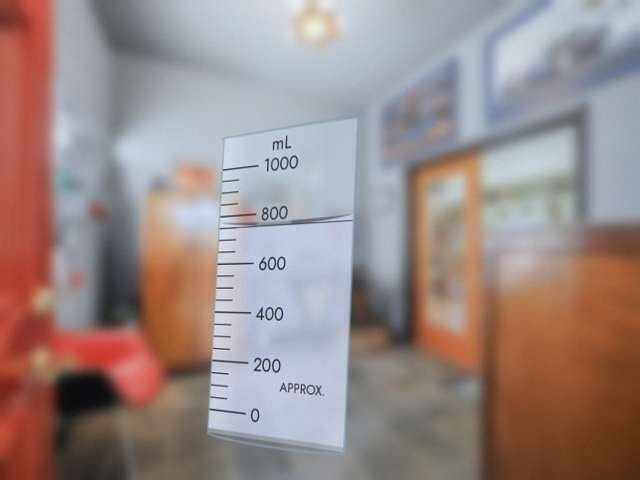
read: 750 mL
